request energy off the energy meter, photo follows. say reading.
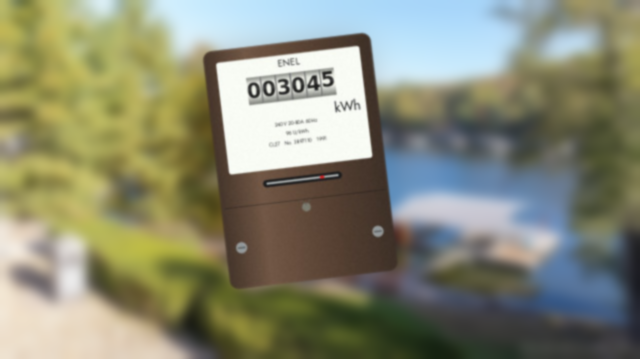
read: 3045 kWh
